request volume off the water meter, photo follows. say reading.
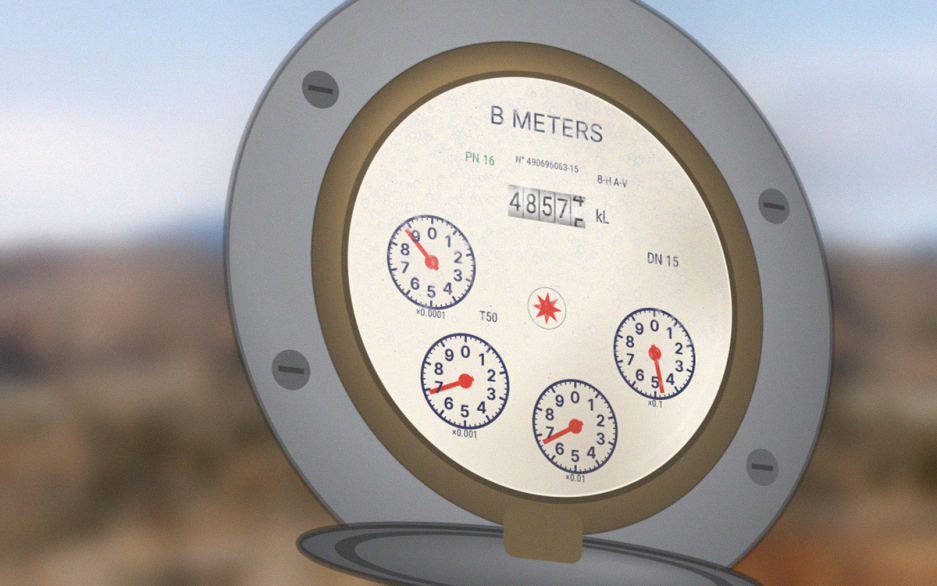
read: 48574.4668 kL
